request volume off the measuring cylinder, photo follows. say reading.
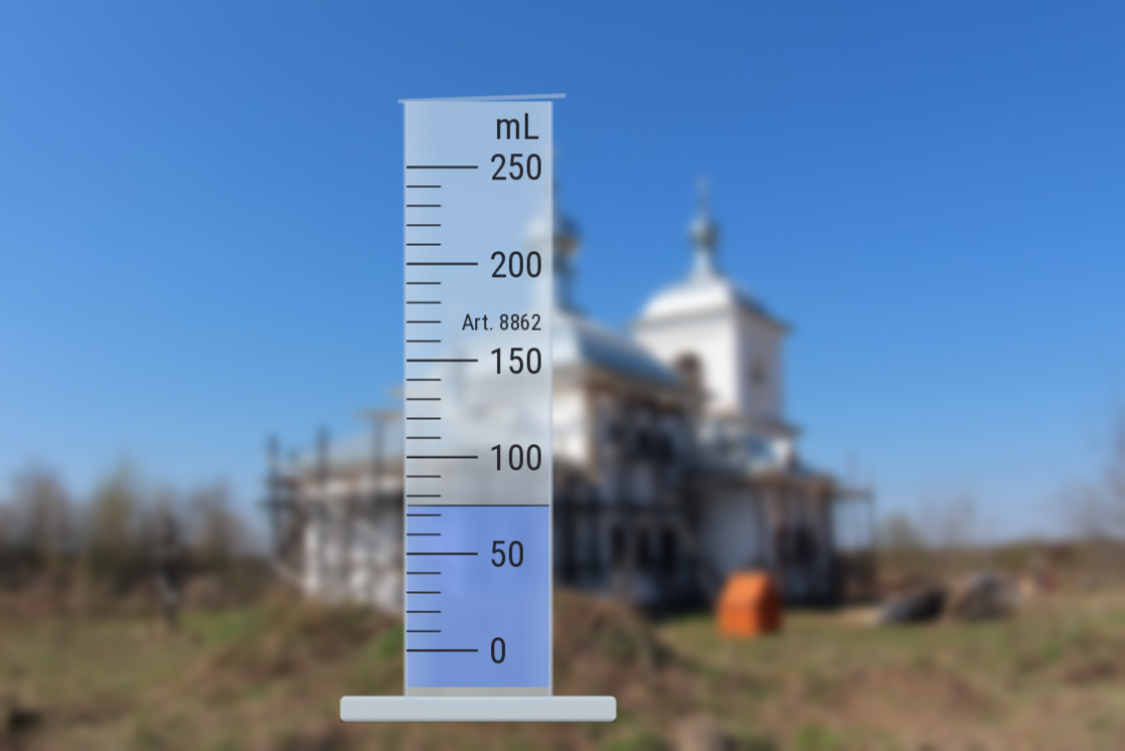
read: 75 mL
